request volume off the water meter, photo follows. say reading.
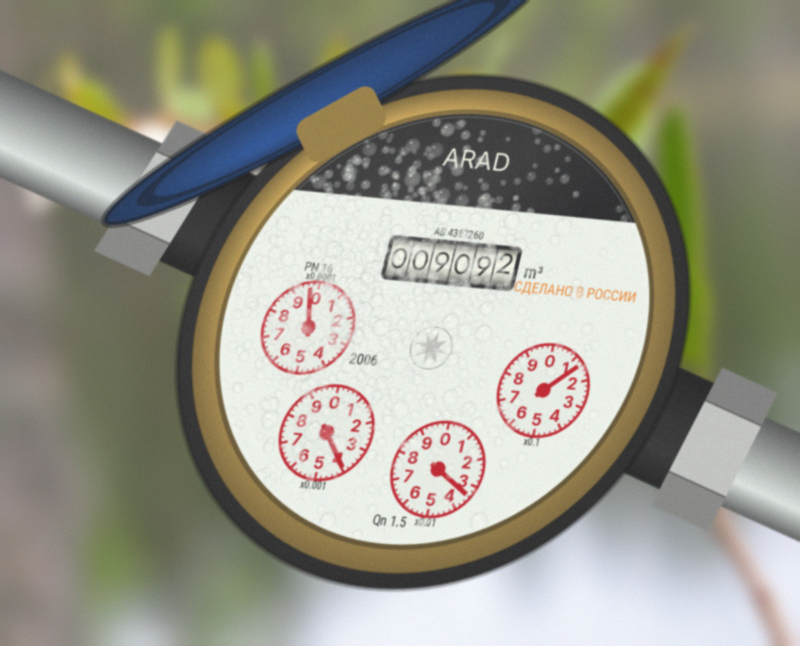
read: 9092.1339 m³
